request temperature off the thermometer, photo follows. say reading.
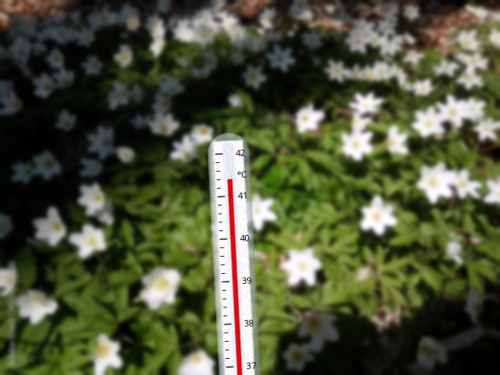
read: 41.4 °C
